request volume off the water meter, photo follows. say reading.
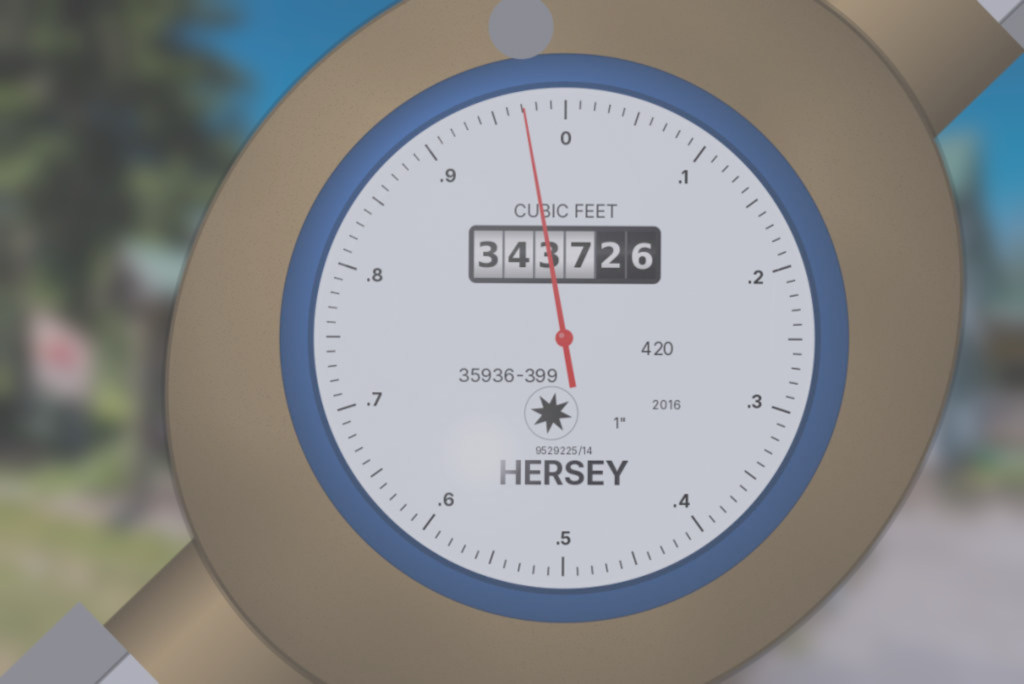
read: 343725.97 ft³
